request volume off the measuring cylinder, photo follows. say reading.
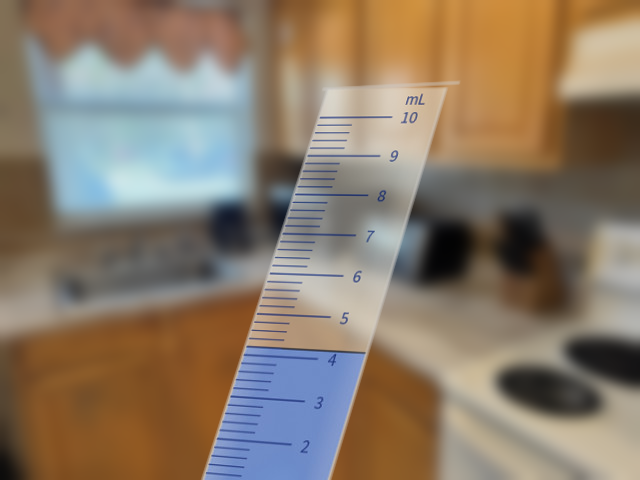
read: 4.2 mL
